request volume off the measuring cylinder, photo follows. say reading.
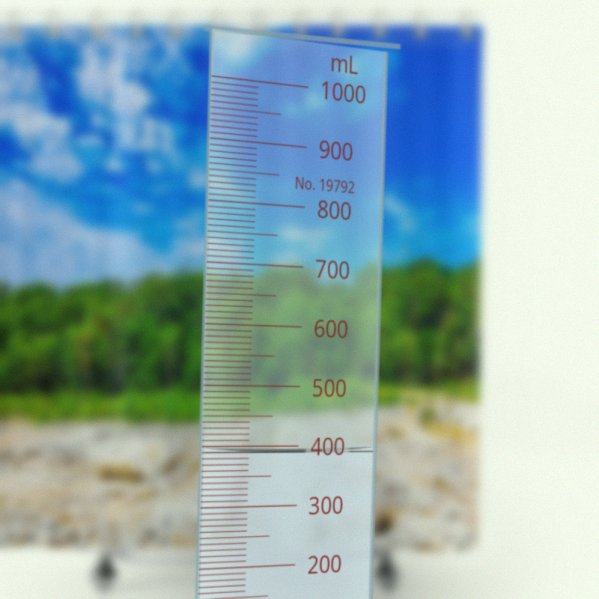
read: 390 mL
